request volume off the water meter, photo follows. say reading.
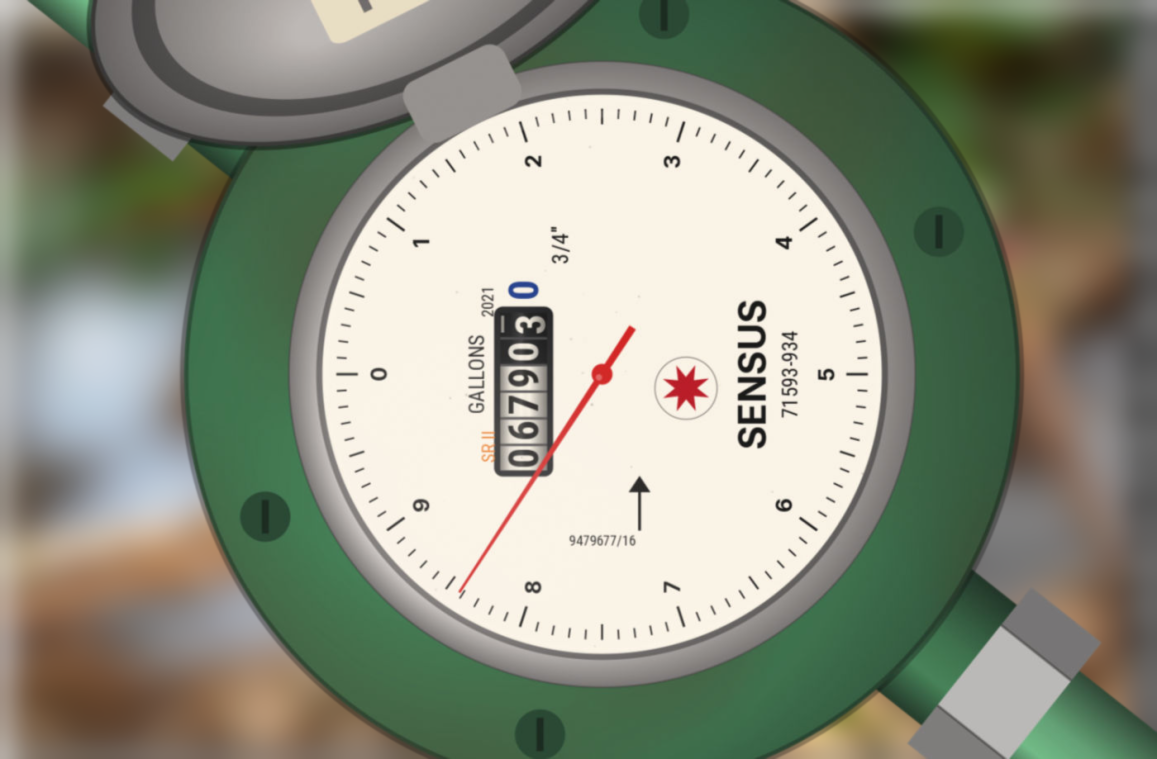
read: 679028.4 gal
